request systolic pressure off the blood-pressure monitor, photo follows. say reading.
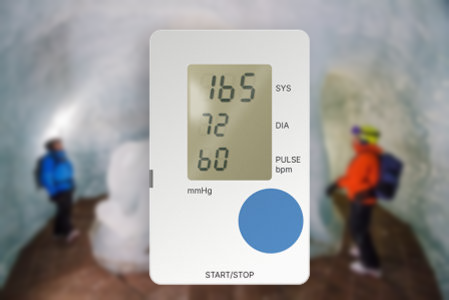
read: 165 mmHg
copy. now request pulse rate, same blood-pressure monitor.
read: 60 bpm
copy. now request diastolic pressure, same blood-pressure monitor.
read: 72 mmHg
